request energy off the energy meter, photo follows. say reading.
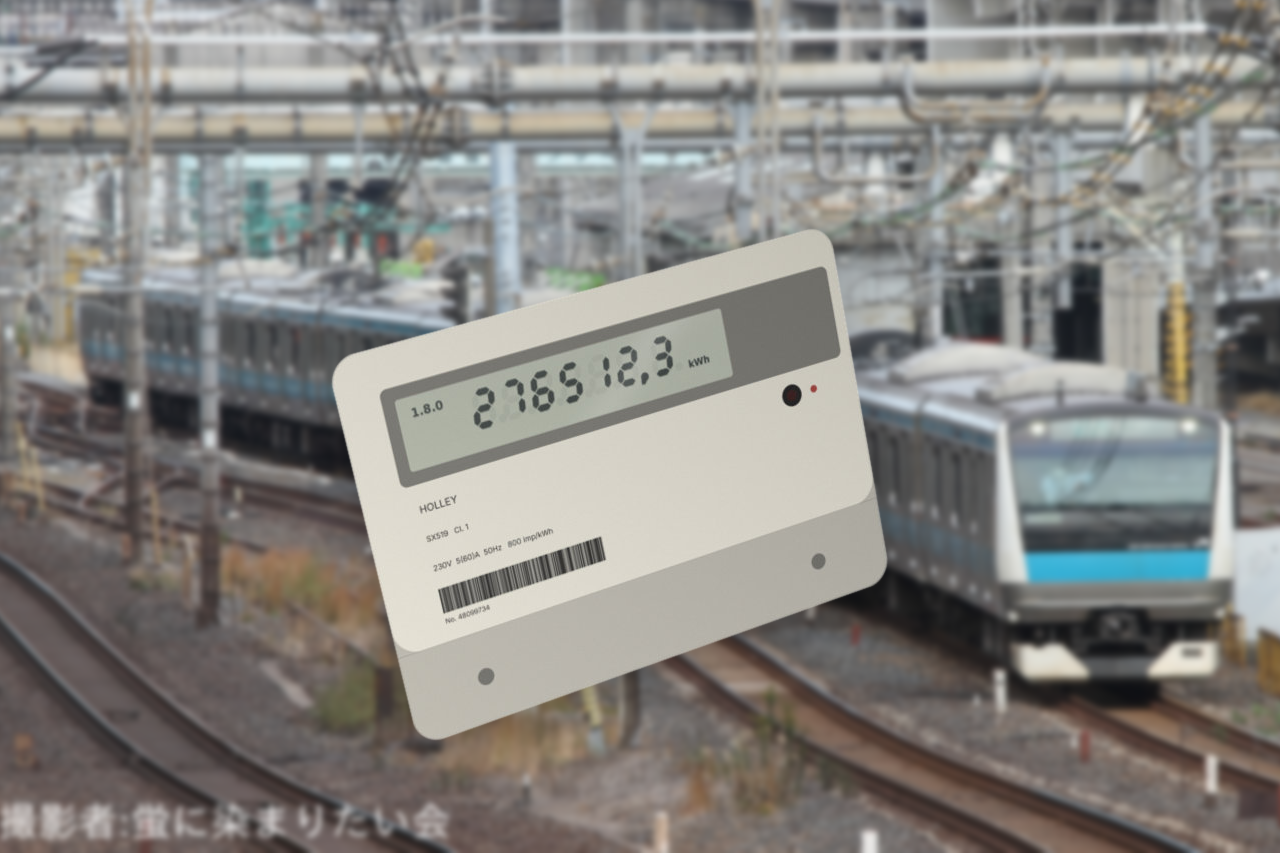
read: 276512.3 kWh
